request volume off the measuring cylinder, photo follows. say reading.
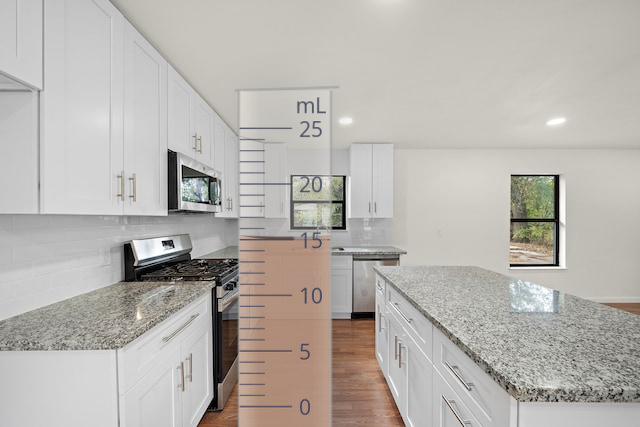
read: 15 mL
